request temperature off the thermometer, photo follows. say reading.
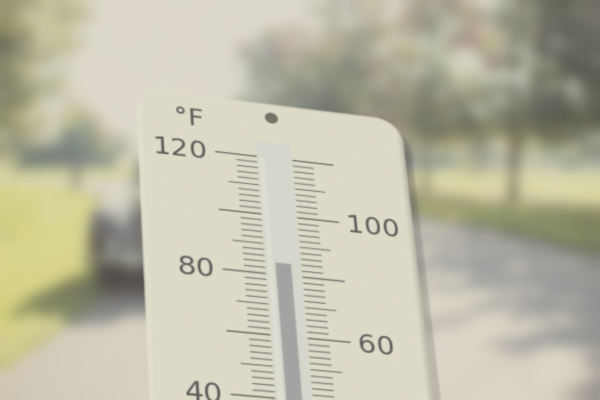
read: 84 °F
